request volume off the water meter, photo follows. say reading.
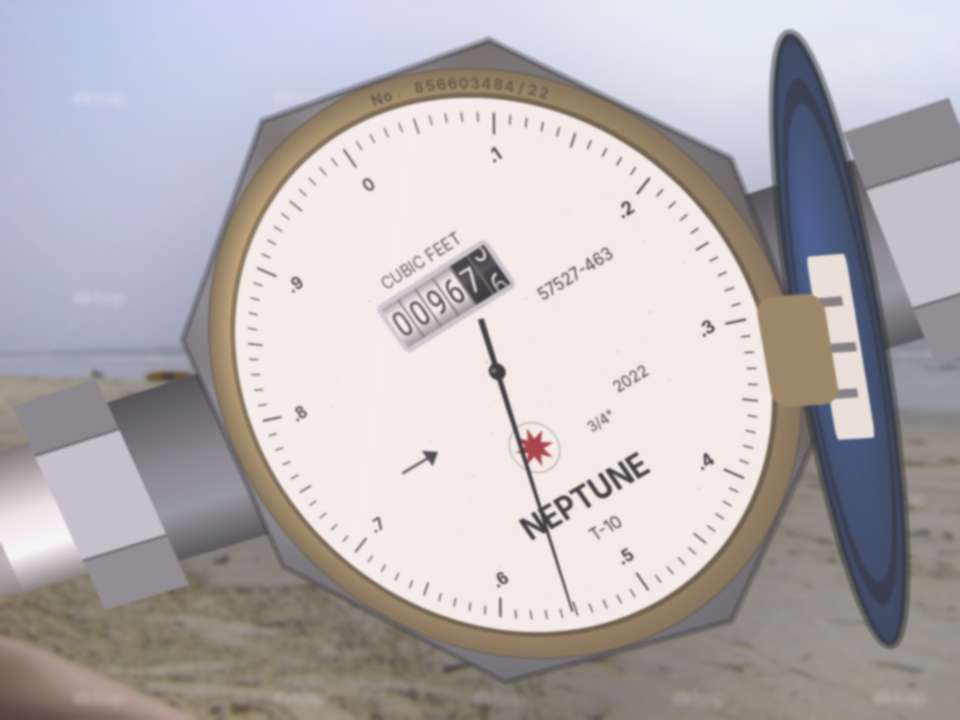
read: 9675.55 ft³
